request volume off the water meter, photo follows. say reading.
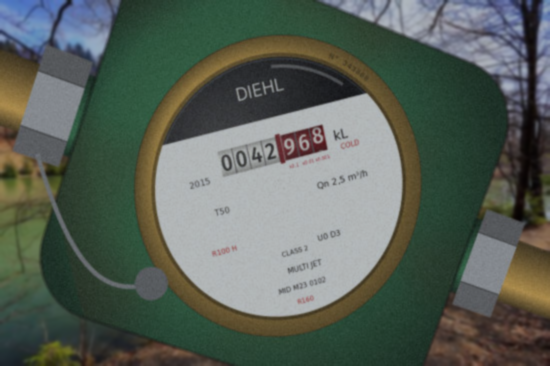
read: 42.968 kL
